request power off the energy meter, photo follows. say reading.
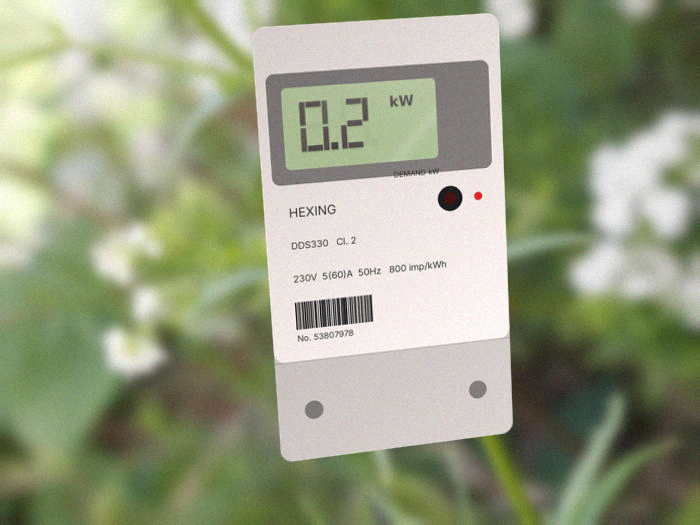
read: 0.2 kW
